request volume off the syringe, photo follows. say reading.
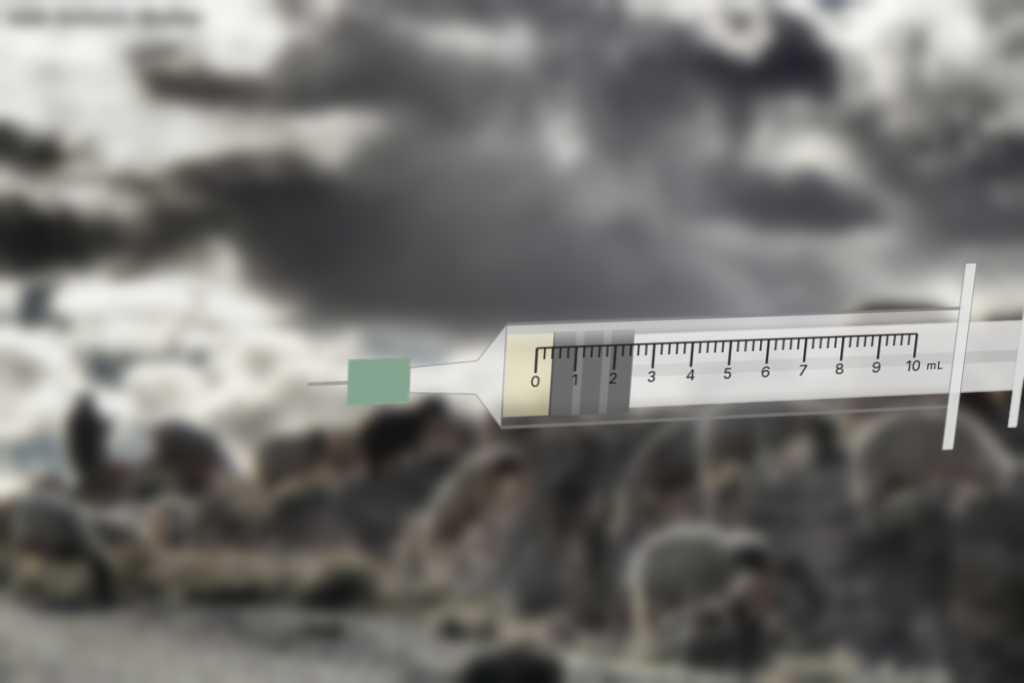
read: 0.4 mL
